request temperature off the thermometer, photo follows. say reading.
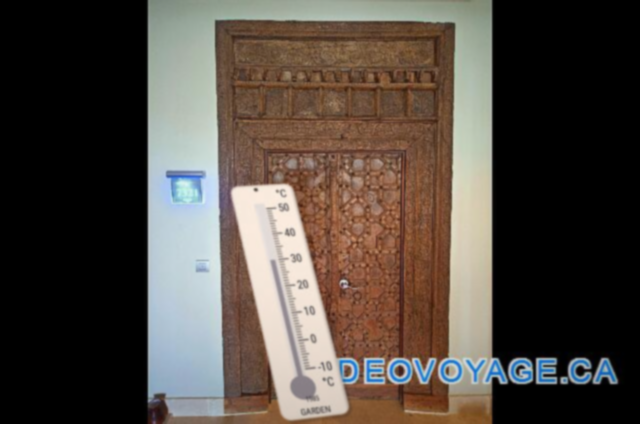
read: 30 °C
